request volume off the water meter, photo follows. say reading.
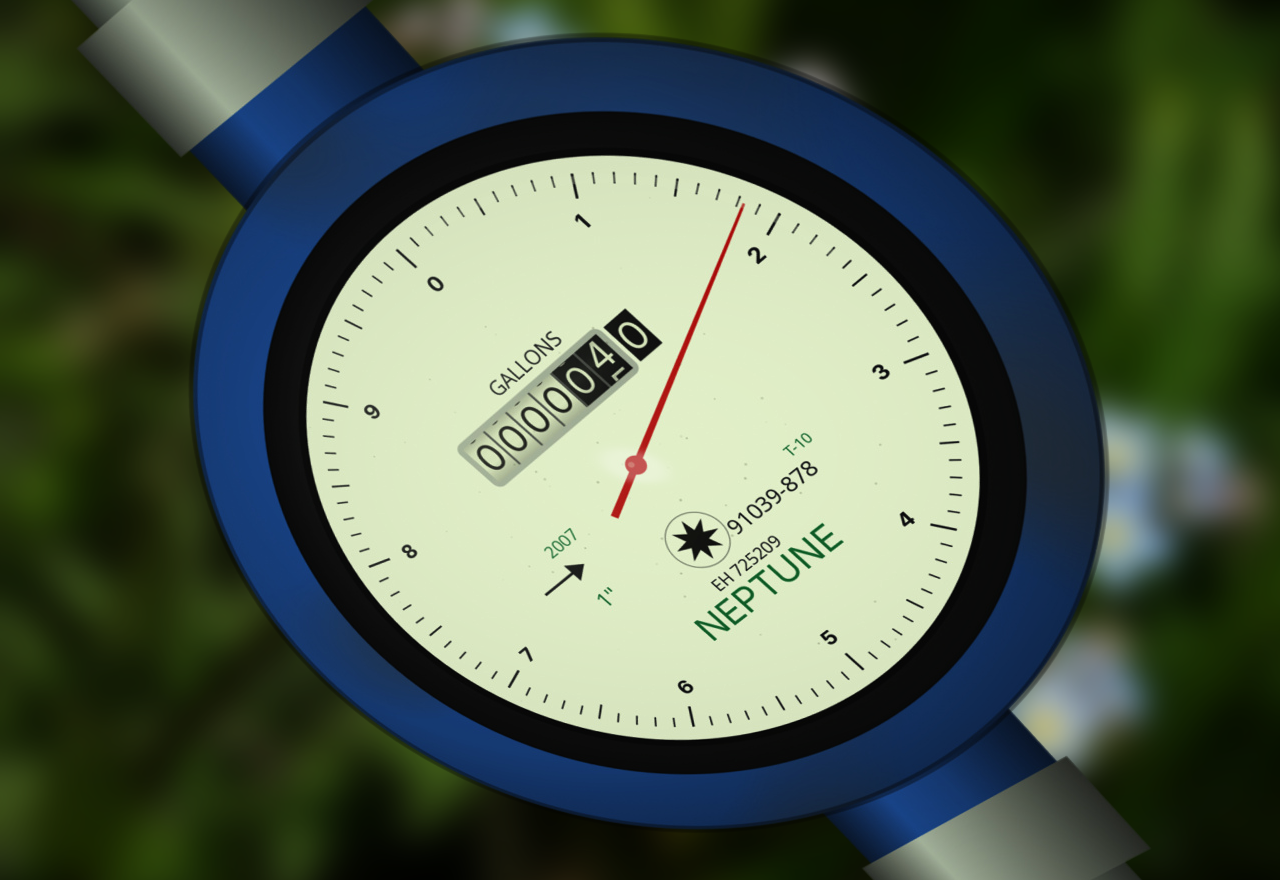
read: 41.8 gal
